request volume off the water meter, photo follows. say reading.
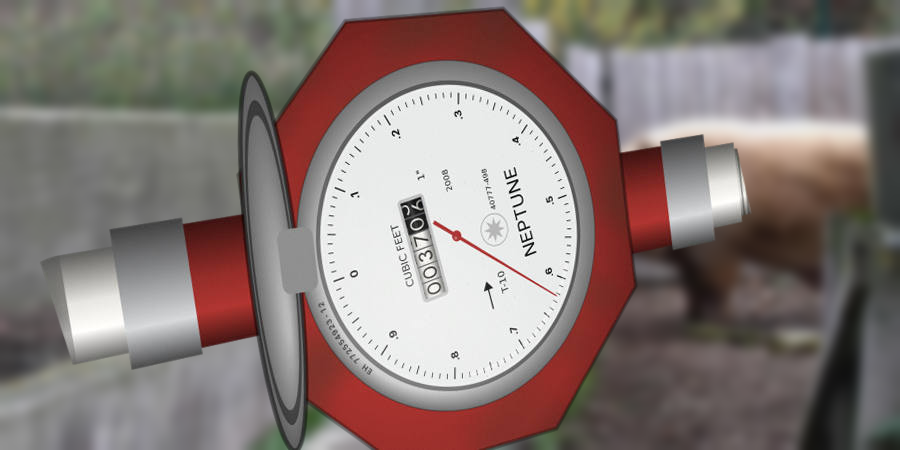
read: 3705.62 ft³
